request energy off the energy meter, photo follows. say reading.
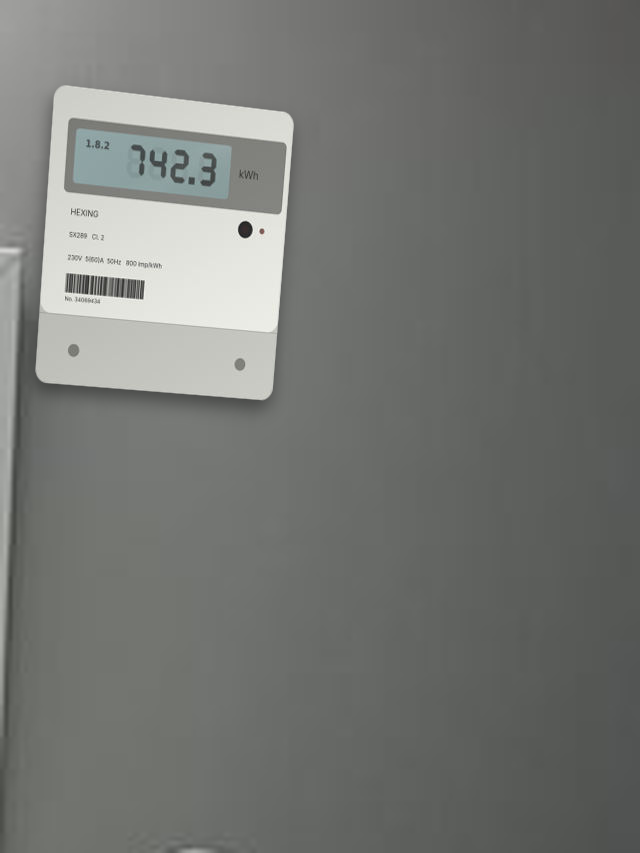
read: 742.3 kWh
